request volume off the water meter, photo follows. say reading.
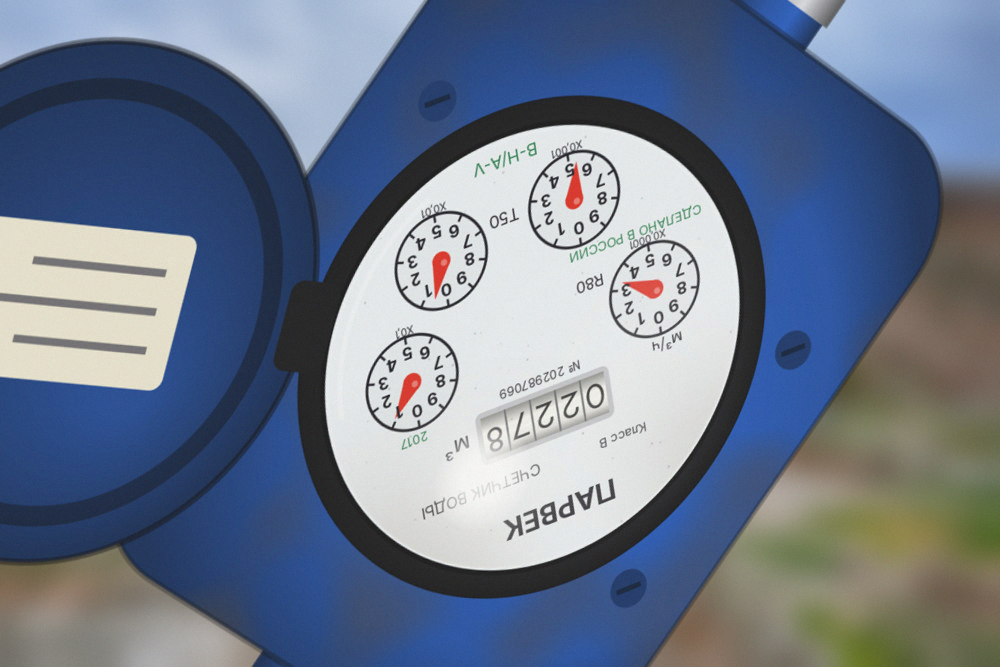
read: 2278.1053 m³
